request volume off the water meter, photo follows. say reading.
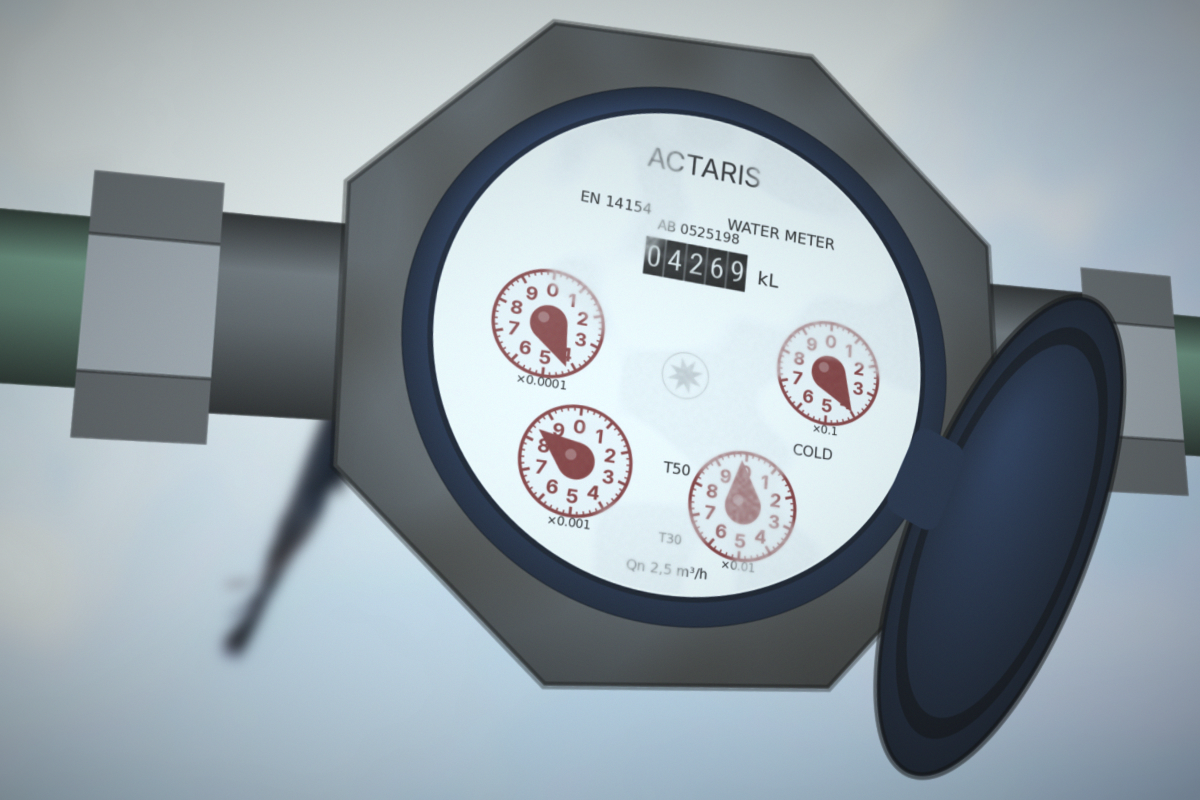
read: 4269.3984 kL
